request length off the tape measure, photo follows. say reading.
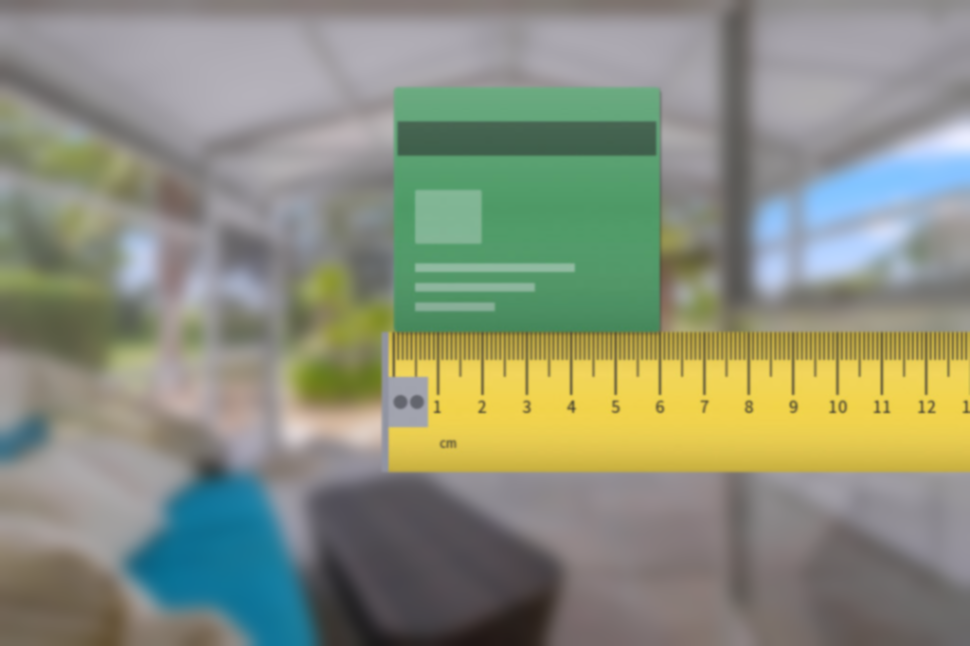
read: 6 cm
